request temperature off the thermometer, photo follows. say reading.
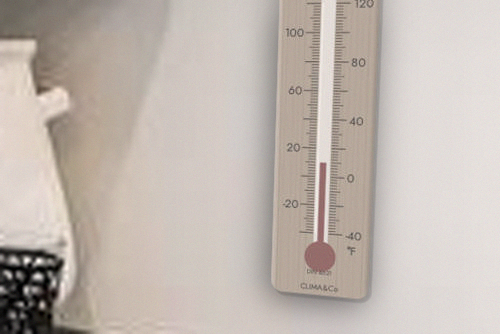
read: 10 °F
